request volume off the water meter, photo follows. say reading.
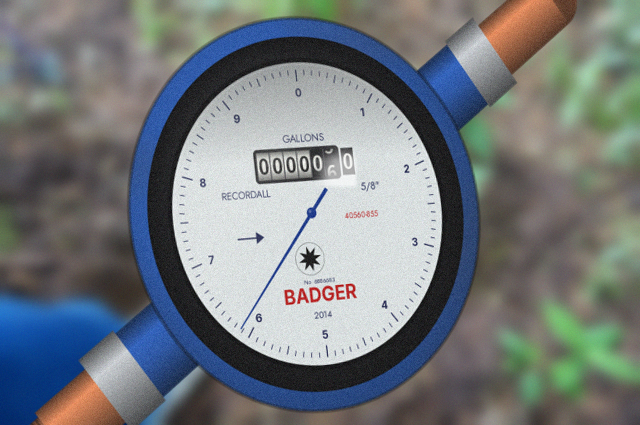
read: 56.1 gal
